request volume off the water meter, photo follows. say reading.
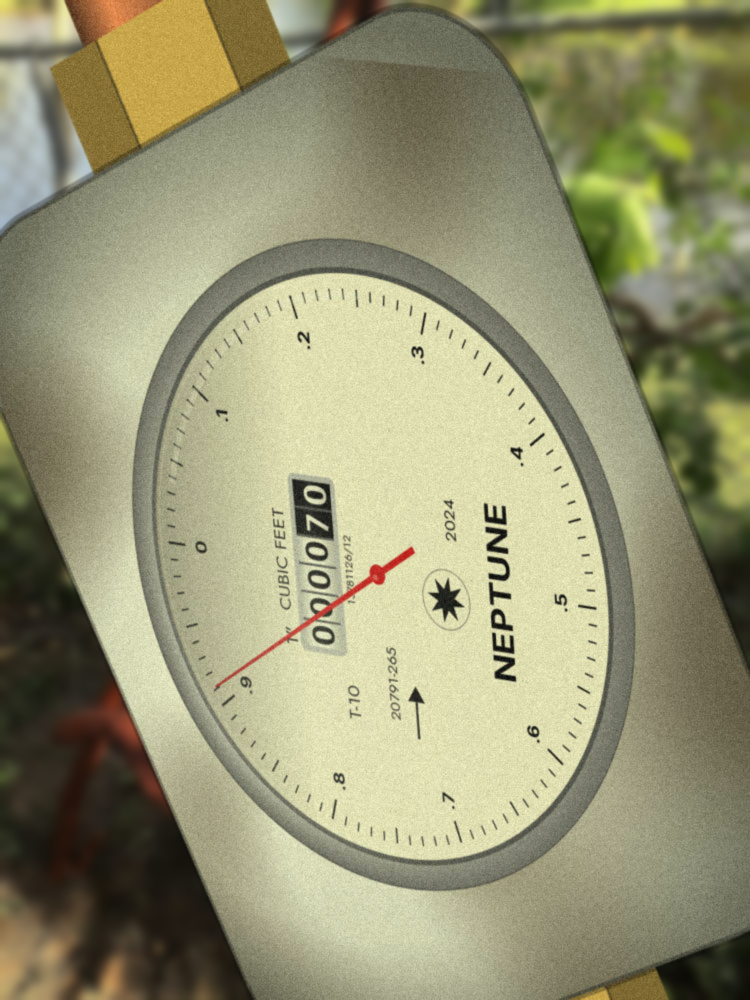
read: 69.91 ft³
